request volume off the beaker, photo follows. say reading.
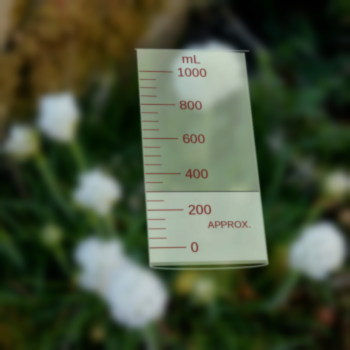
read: 300 mL
